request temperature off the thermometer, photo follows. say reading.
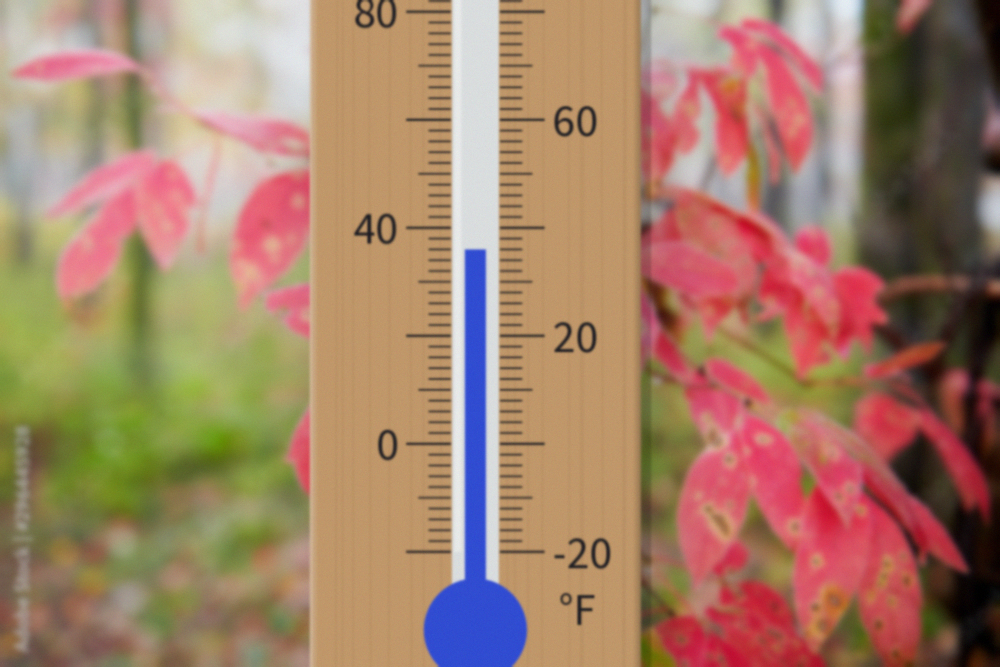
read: 36 °F
